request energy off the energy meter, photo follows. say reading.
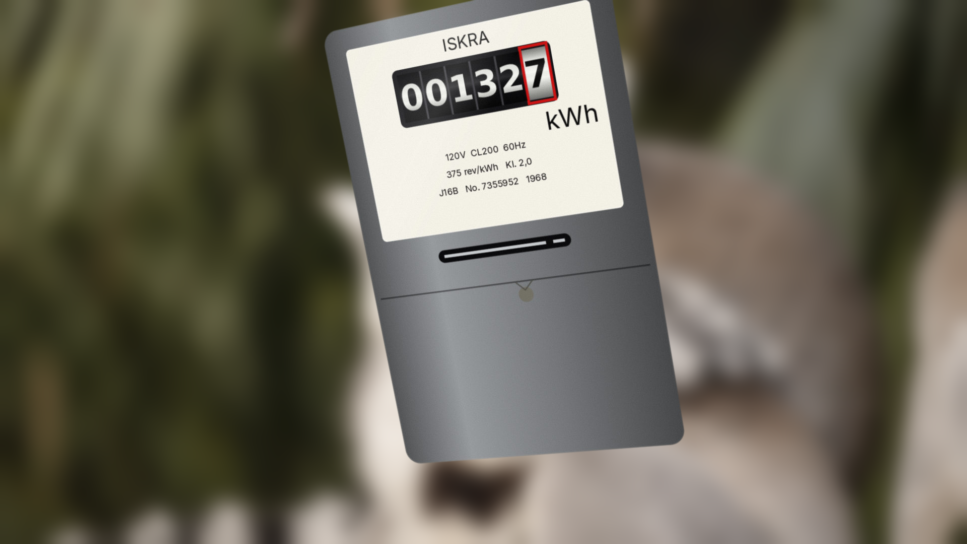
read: 132.7 kWh
